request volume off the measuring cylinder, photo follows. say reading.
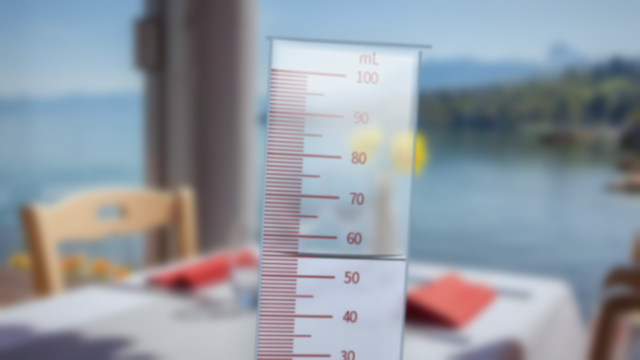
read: 55 mL
